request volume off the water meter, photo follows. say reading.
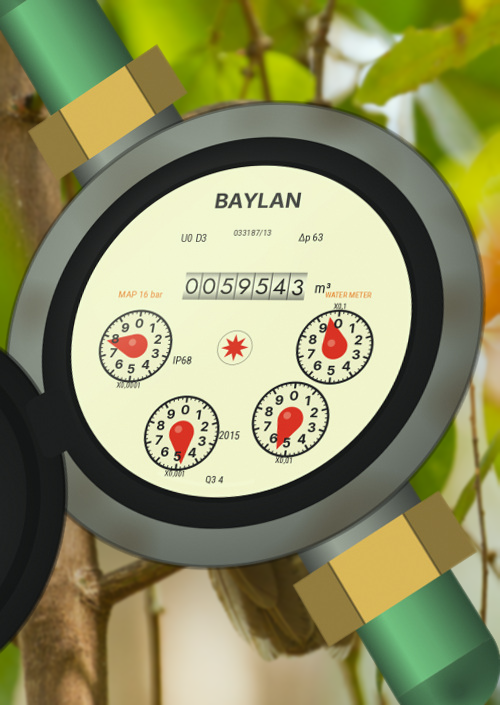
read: 59542.9547 m³
